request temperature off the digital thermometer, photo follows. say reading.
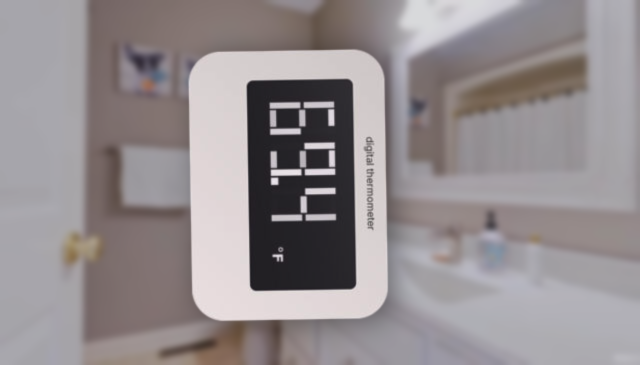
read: 69.4 °F
